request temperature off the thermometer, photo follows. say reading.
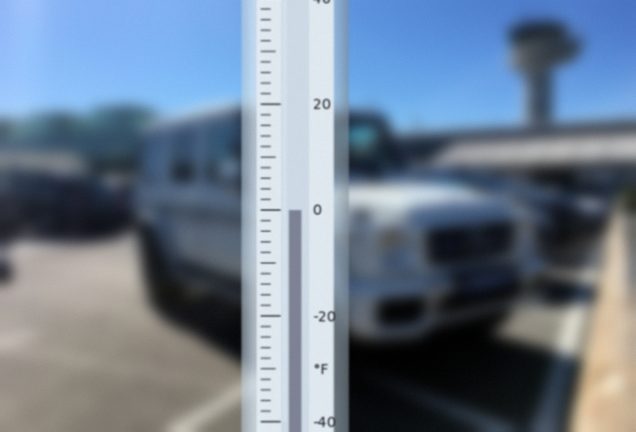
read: 0 °F
